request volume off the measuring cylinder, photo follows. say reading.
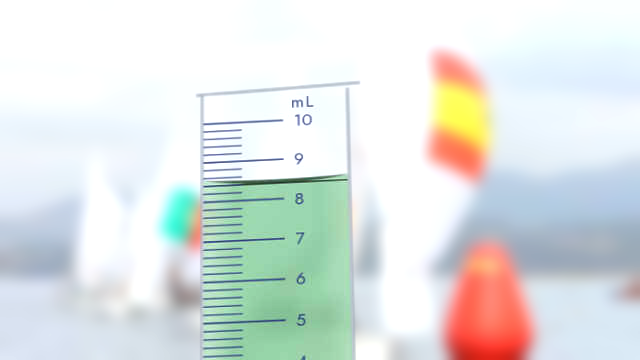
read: 8.4 mL
